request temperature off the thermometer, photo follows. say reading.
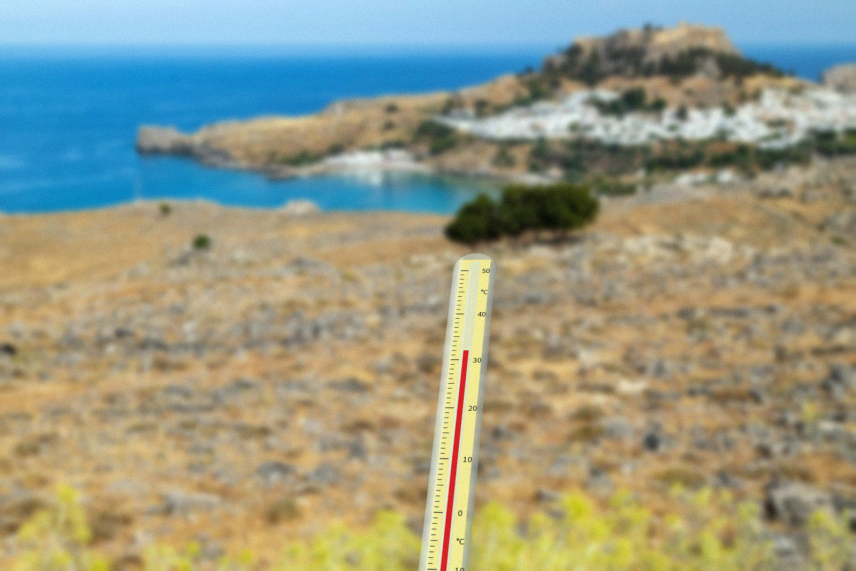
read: 32 °C
